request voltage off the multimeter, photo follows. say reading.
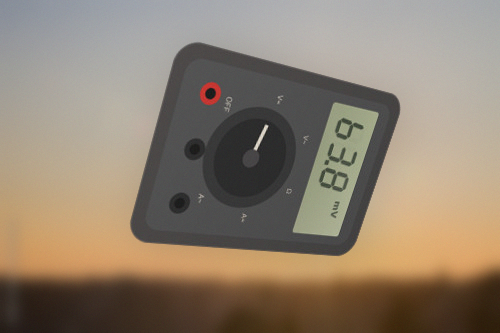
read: 63.8 mV
